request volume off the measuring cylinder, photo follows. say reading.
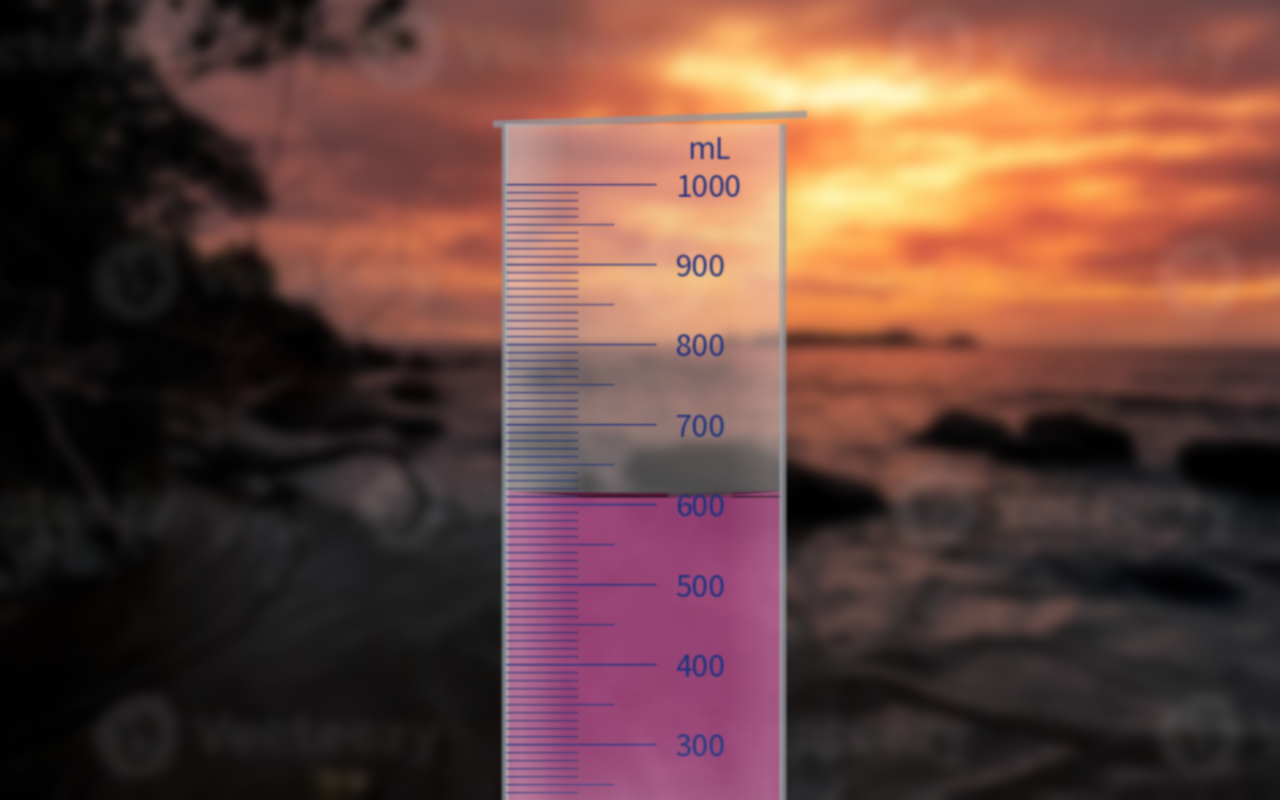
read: 610 mL
